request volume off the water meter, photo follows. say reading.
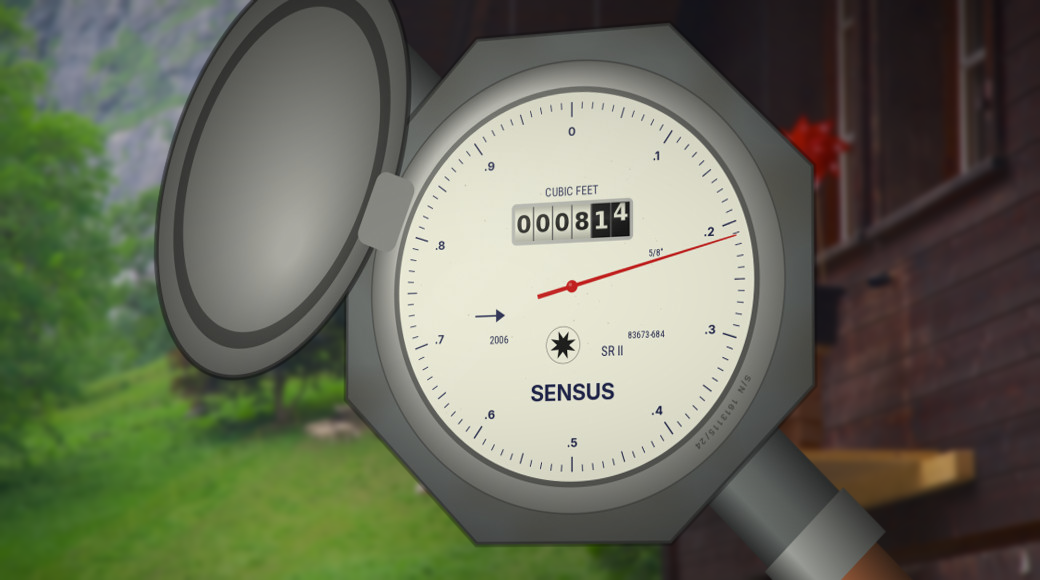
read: 814.21 ft³
